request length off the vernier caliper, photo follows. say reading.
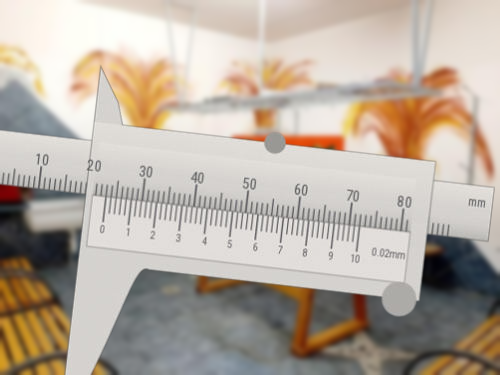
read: 23.0 mm
